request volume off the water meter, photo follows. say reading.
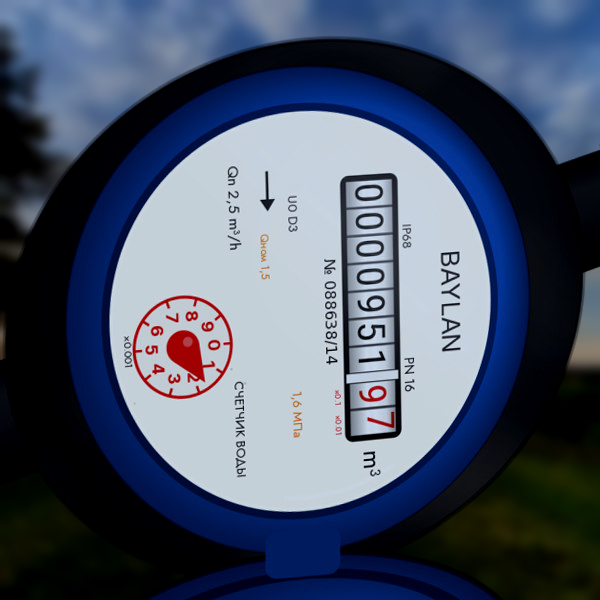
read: 951.971 m³
